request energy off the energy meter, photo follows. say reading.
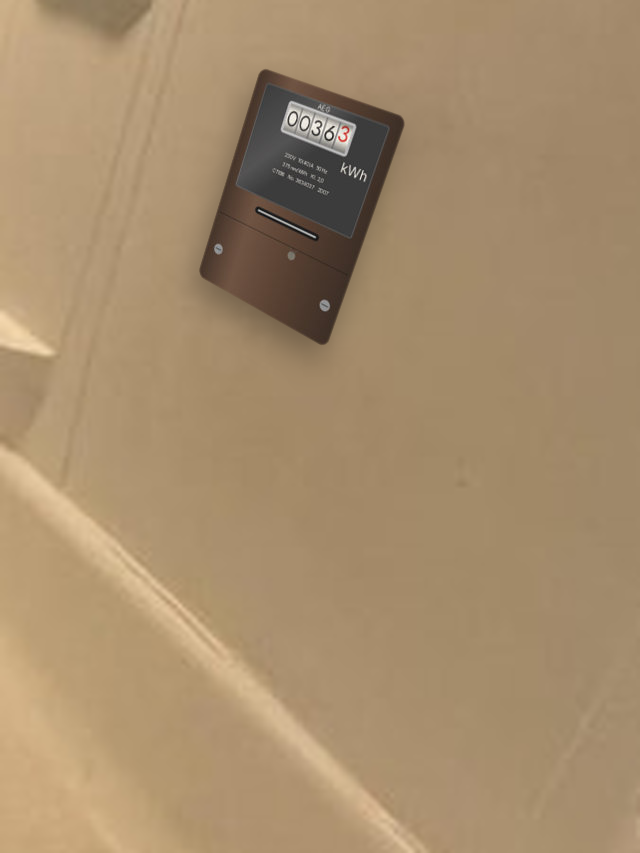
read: 36.3 kWh
